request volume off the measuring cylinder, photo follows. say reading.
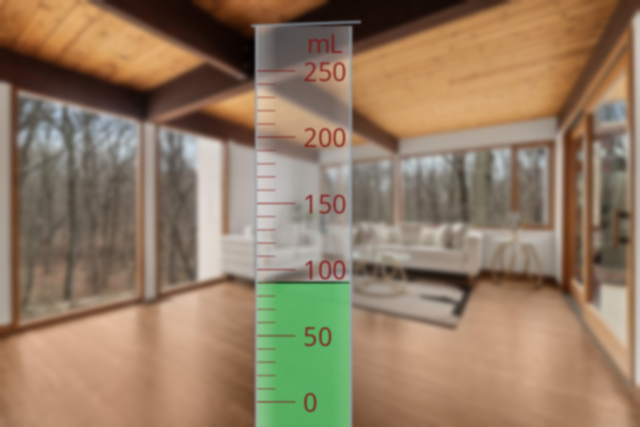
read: 90 mL
